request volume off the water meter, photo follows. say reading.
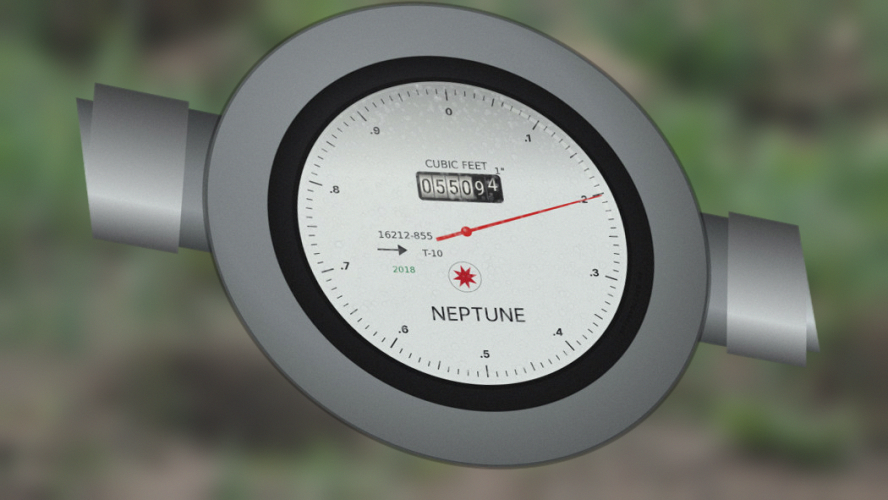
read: 55094.20 ft³
